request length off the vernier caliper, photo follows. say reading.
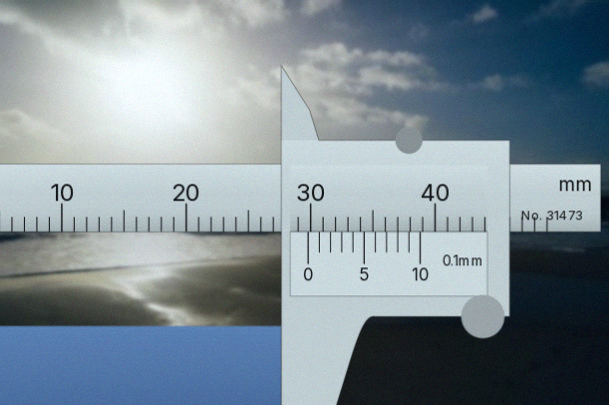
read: 29.8 mm
